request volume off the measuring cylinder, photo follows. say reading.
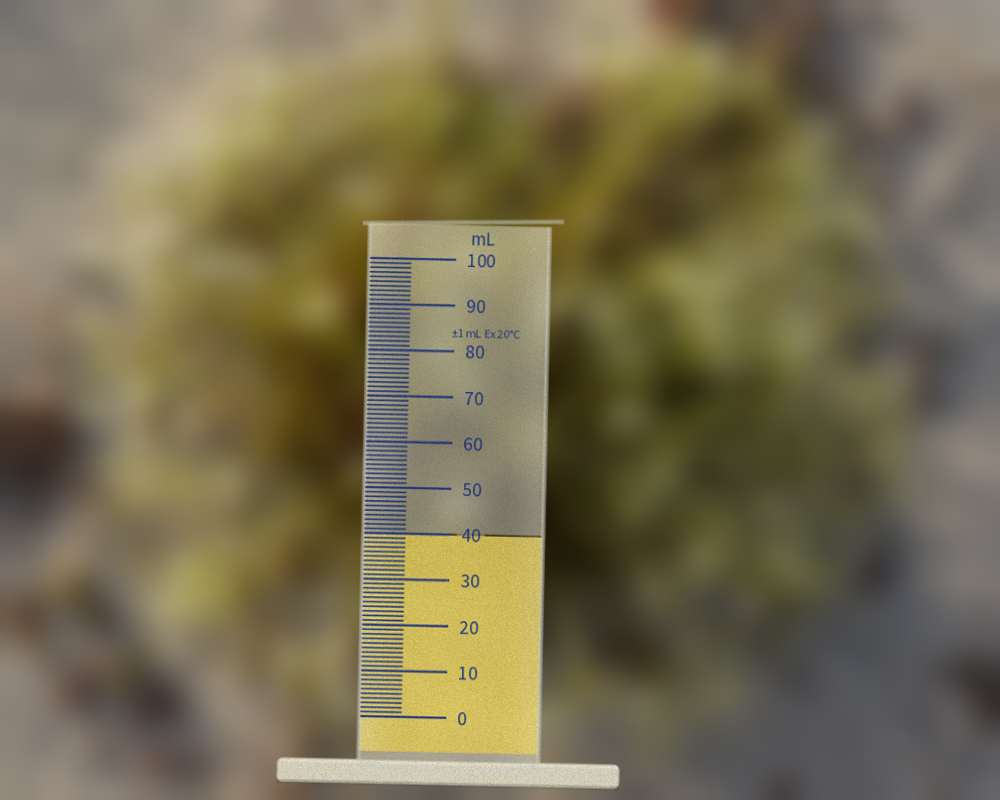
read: 40 mL
